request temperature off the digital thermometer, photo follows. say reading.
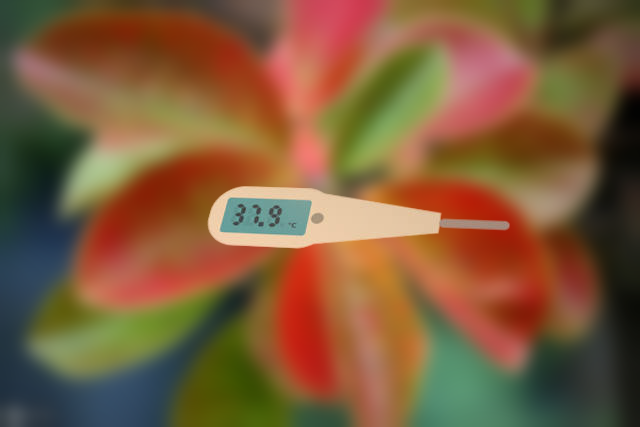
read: 37.9 °C
